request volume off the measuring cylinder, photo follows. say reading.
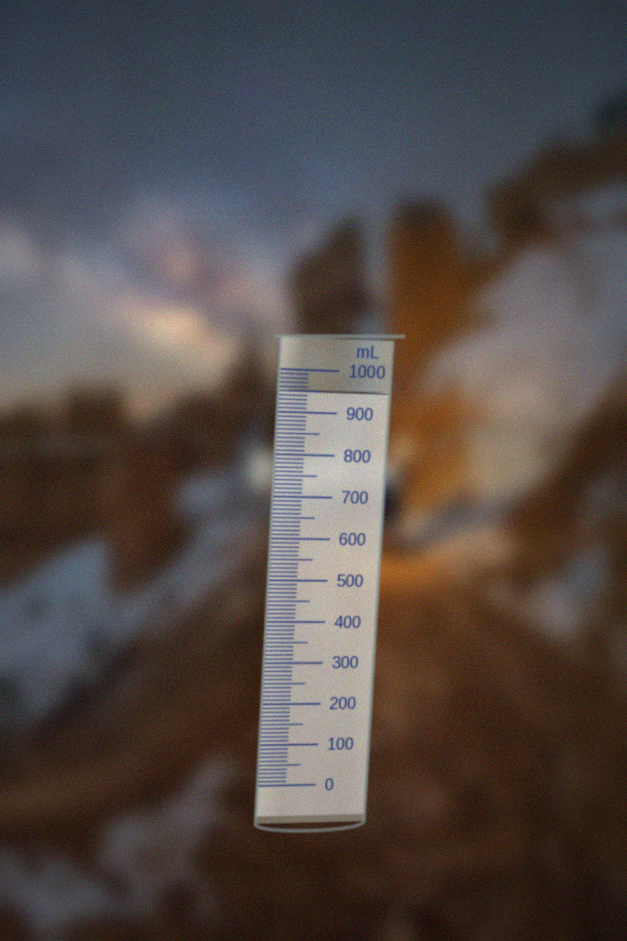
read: 950 mL
